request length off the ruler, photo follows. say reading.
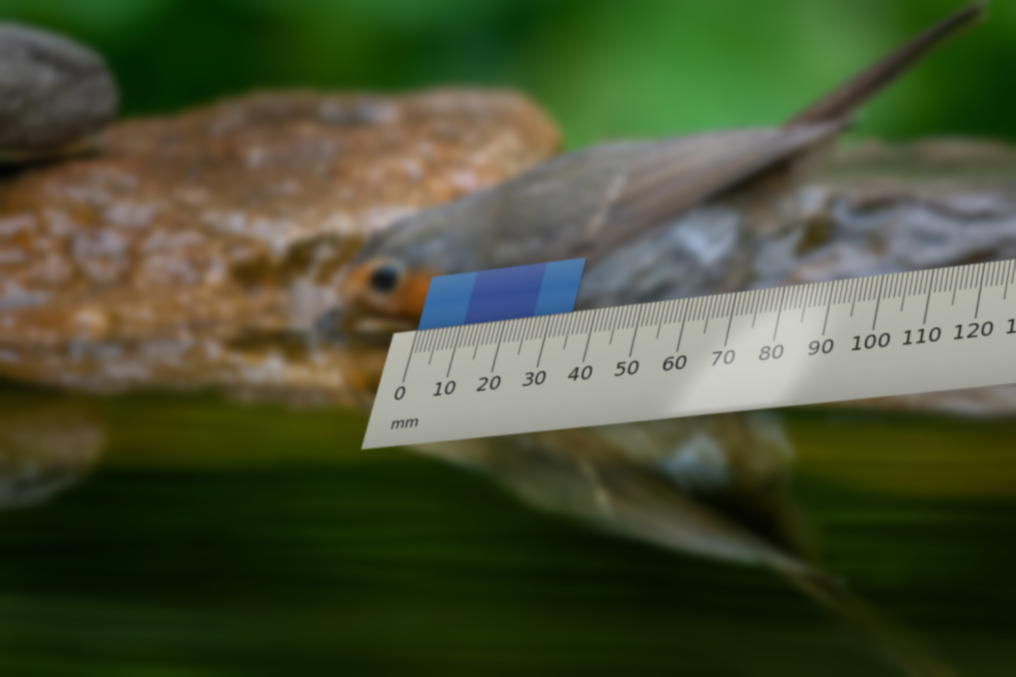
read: 35 mm
